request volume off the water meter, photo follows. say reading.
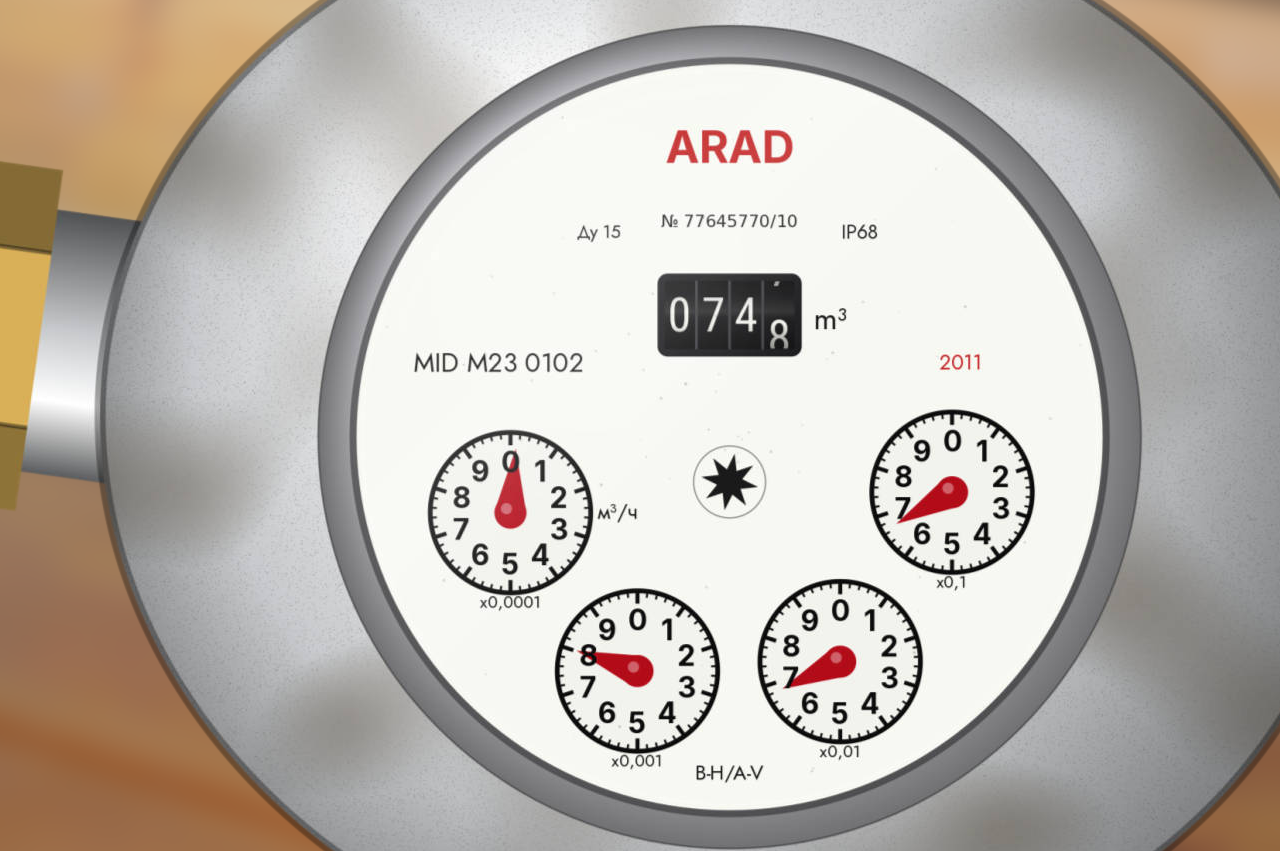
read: 747.6680 m³
